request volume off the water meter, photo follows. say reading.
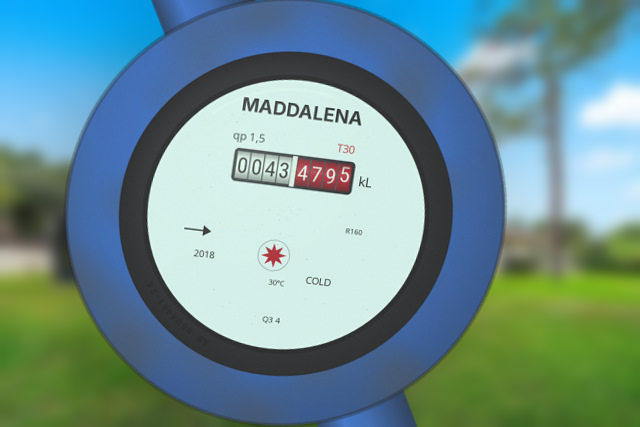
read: 43.4795 kL
